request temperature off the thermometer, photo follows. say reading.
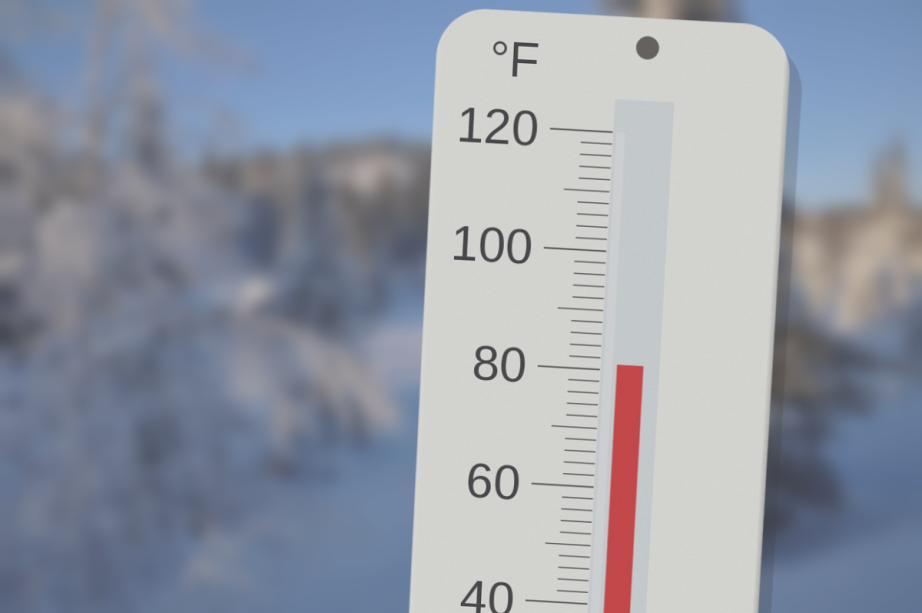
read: 81 °F
